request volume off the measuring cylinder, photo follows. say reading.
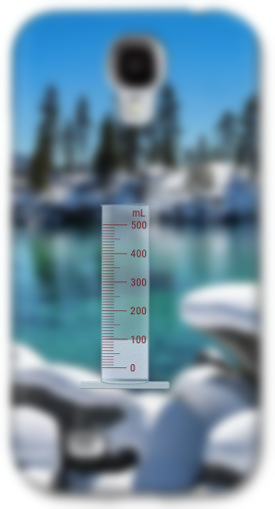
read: 100 mL
